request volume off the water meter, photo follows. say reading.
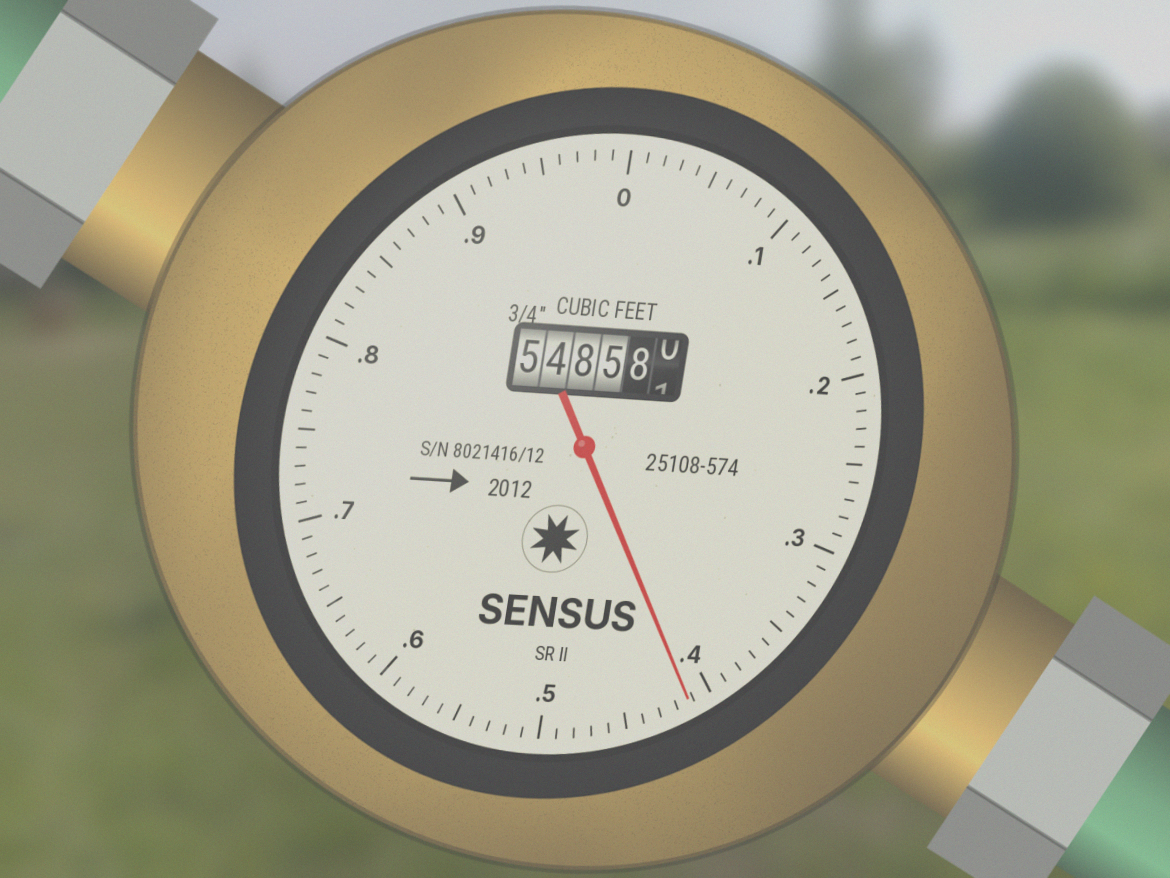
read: 548580.41 ft³
